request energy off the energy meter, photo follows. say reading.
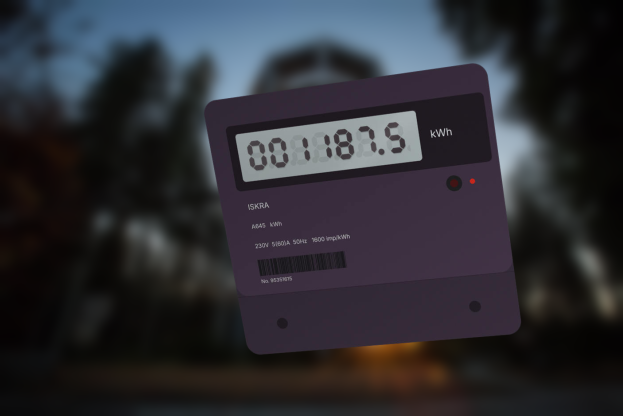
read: 1187.5 kWh
